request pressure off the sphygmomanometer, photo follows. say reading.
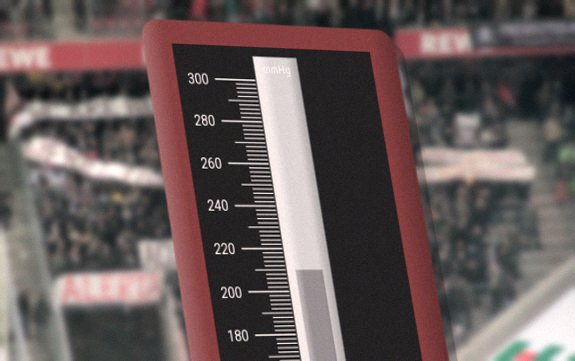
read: 210 mmHg
